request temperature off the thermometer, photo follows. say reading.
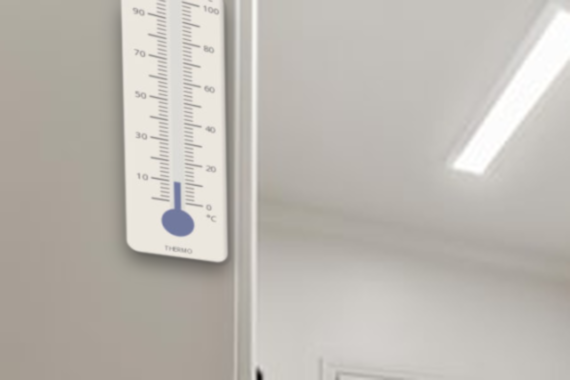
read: 10 °C
